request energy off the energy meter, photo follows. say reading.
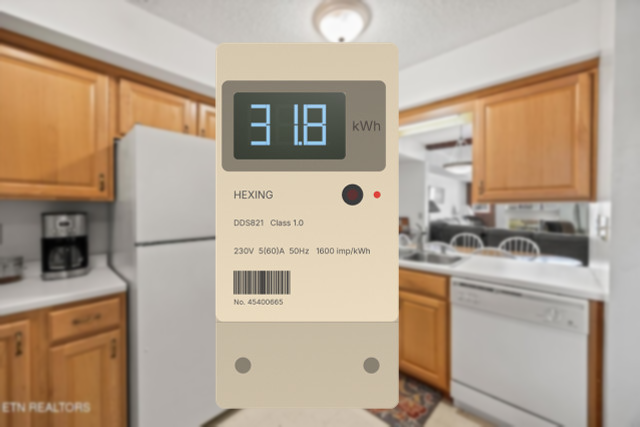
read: 31.8 kWh
